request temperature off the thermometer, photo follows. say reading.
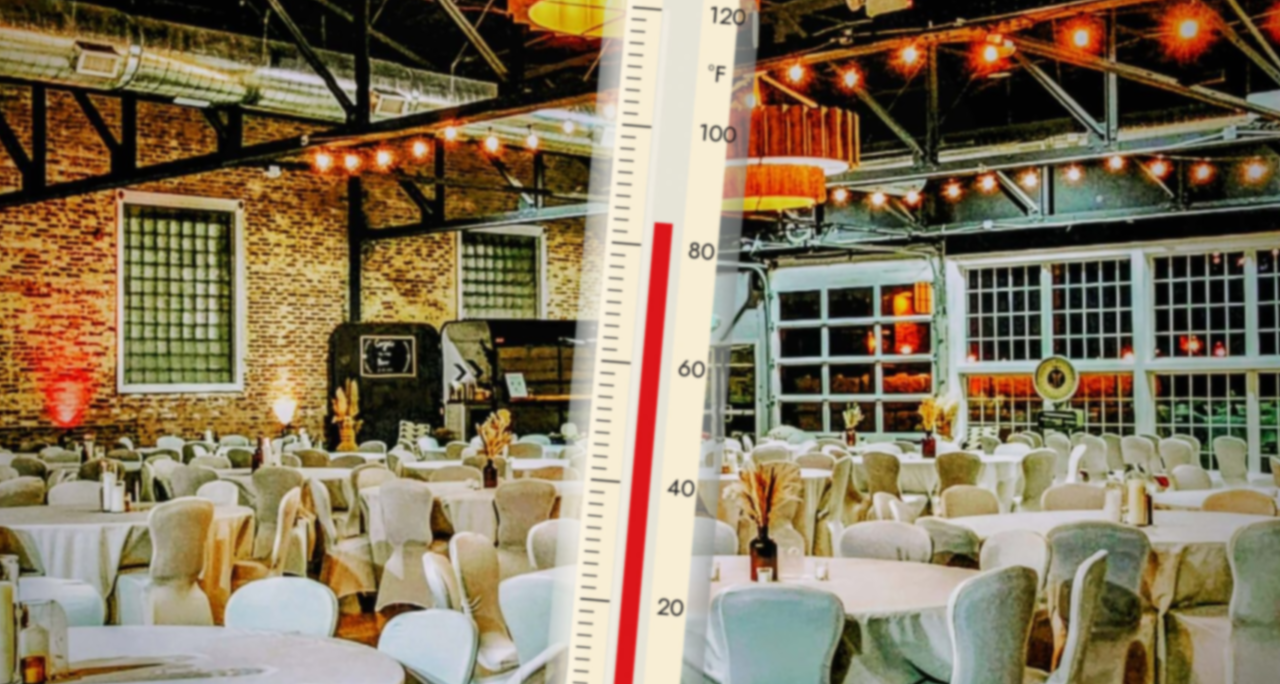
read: 84 °F
